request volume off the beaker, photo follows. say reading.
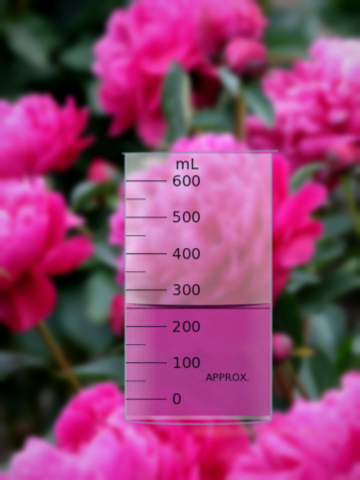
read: 250 mL
